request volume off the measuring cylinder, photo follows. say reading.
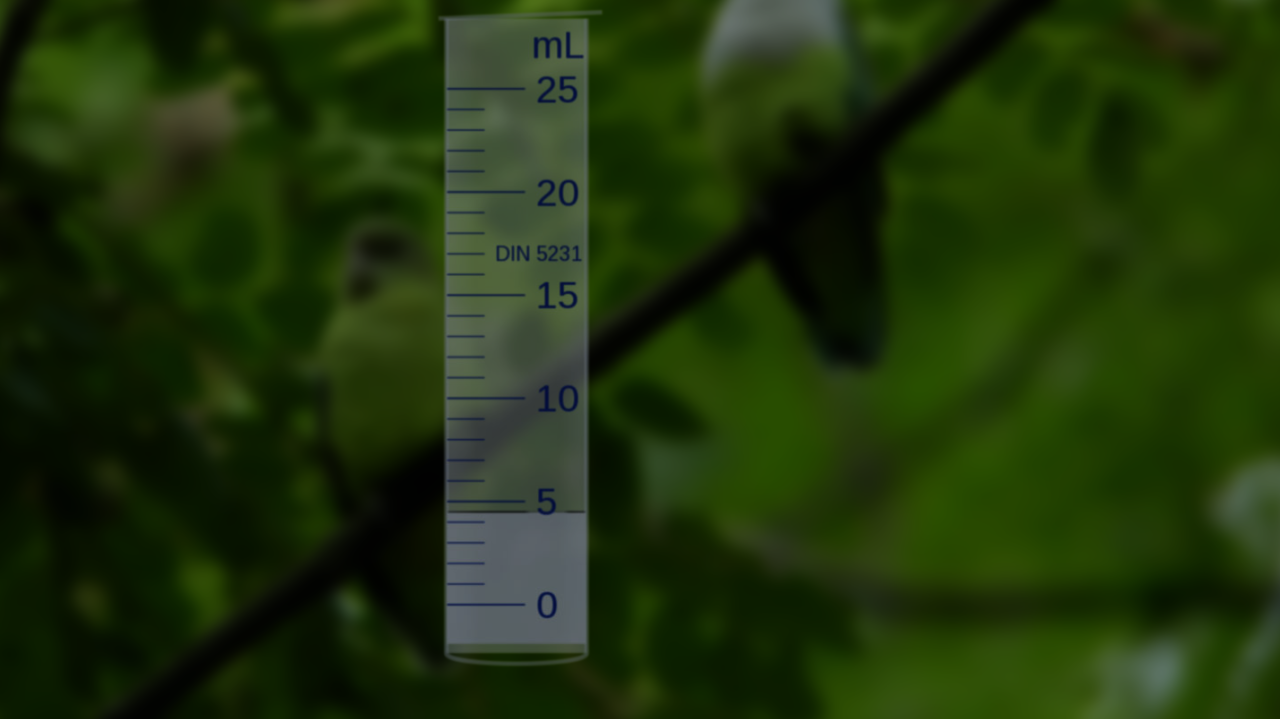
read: 4.5 mL
